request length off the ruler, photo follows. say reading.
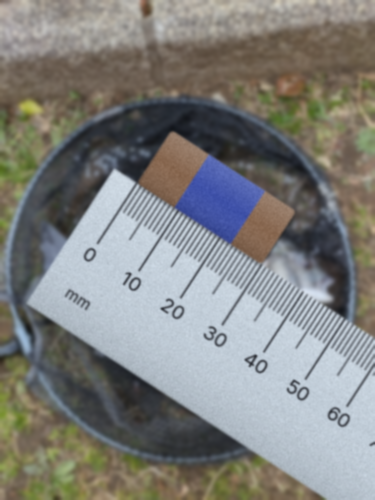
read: 30 mm
